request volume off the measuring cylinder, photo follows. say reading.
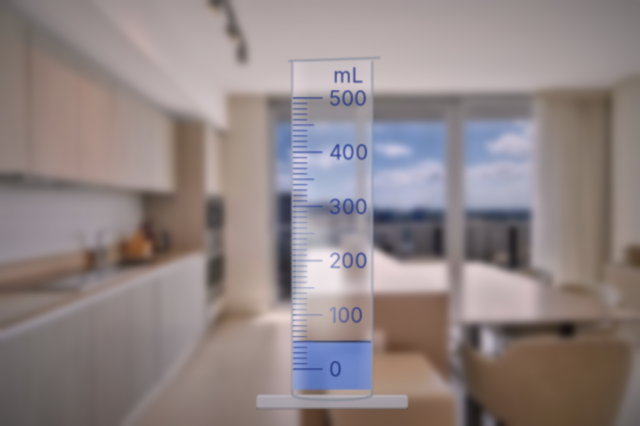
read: 50 mL
